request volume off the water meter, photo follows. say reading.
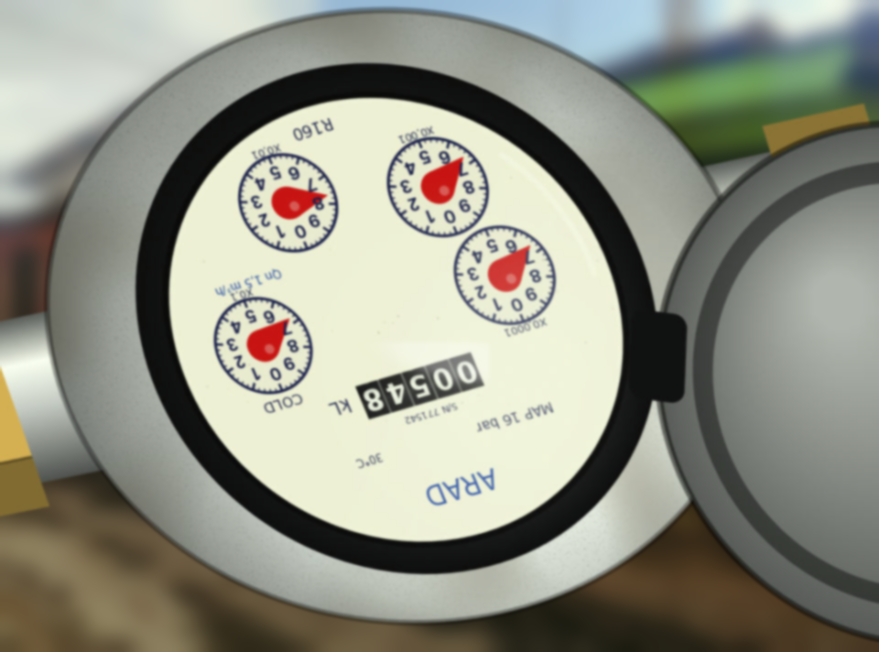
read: 548.6766 kL
